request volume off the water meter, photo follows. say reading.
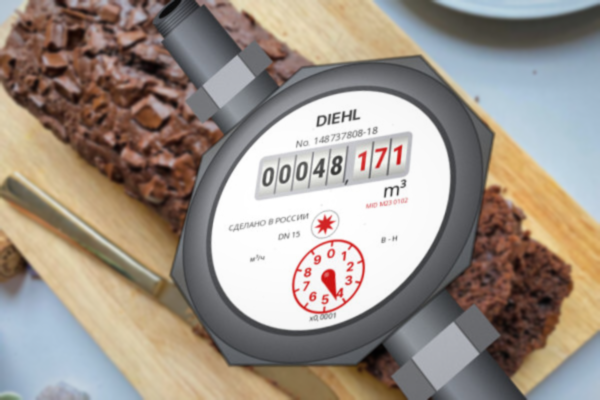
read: 48.1714 m³
